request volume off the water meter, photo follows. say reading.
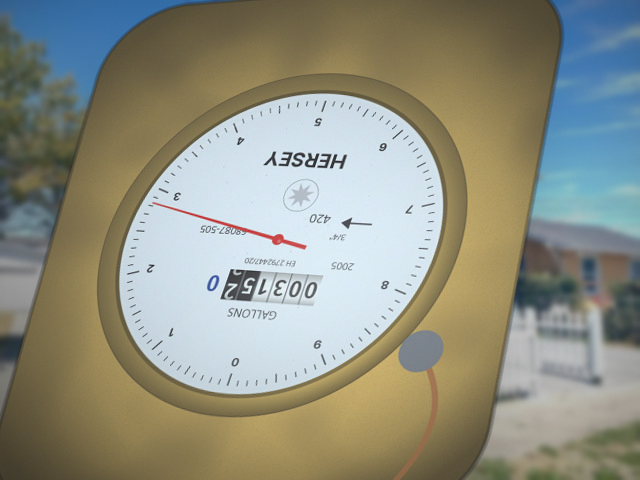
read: 31522.8 gal
